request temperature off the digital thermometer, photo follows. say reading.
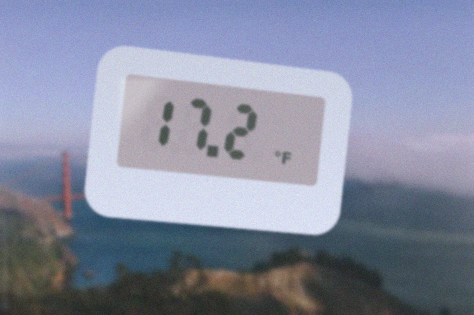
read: 17.2 °F
